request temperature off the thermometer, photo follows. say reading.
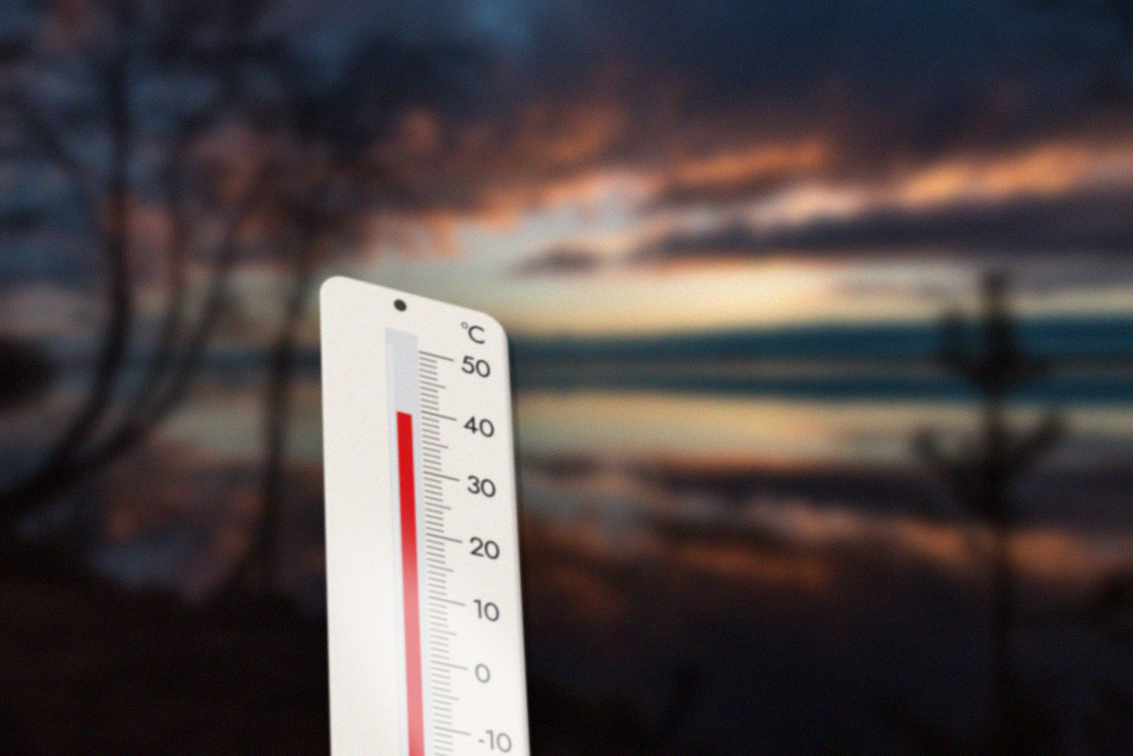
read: 39 °C
